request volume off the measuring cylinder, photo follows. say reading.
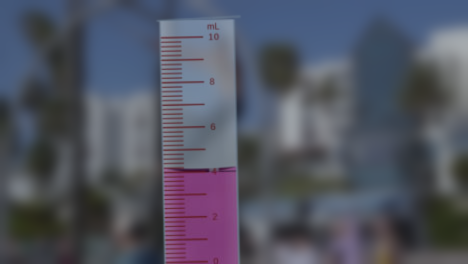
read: 4 mL
